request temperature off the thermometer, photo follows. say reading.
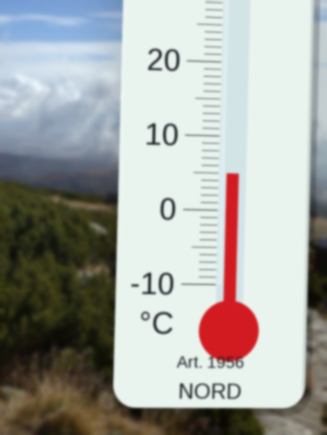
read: 5 °C
